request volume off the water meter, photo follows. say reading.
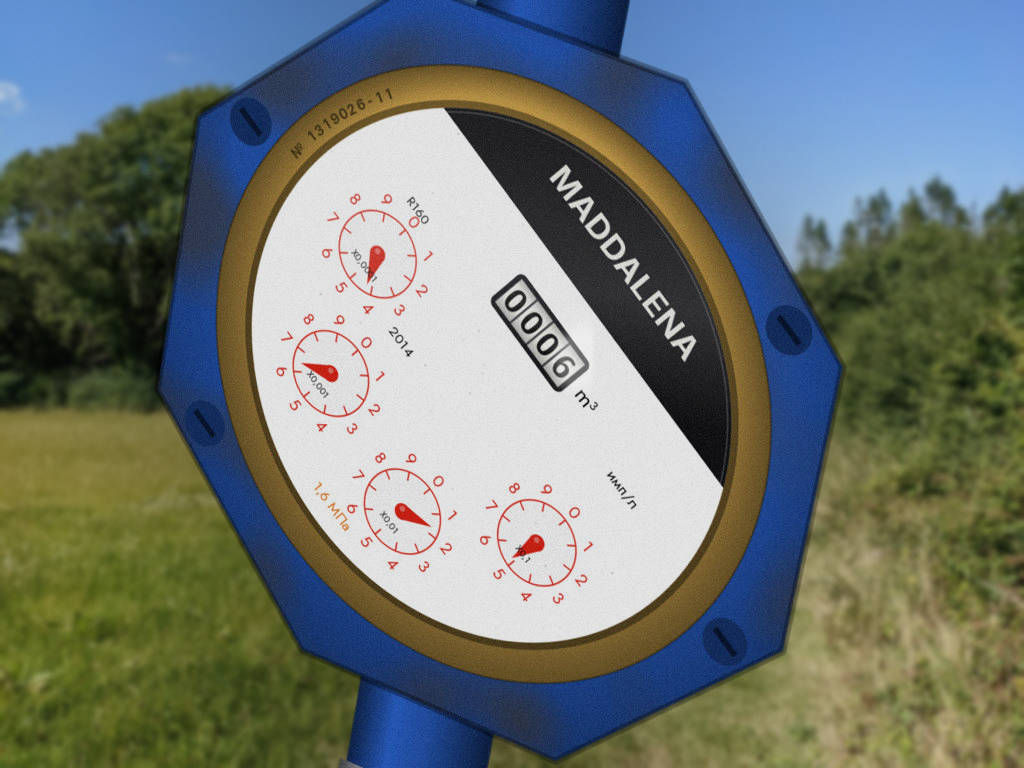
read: 6.5164 m³
